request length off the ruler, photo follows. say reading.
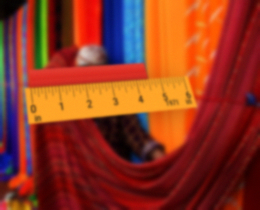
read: 4.5 in
